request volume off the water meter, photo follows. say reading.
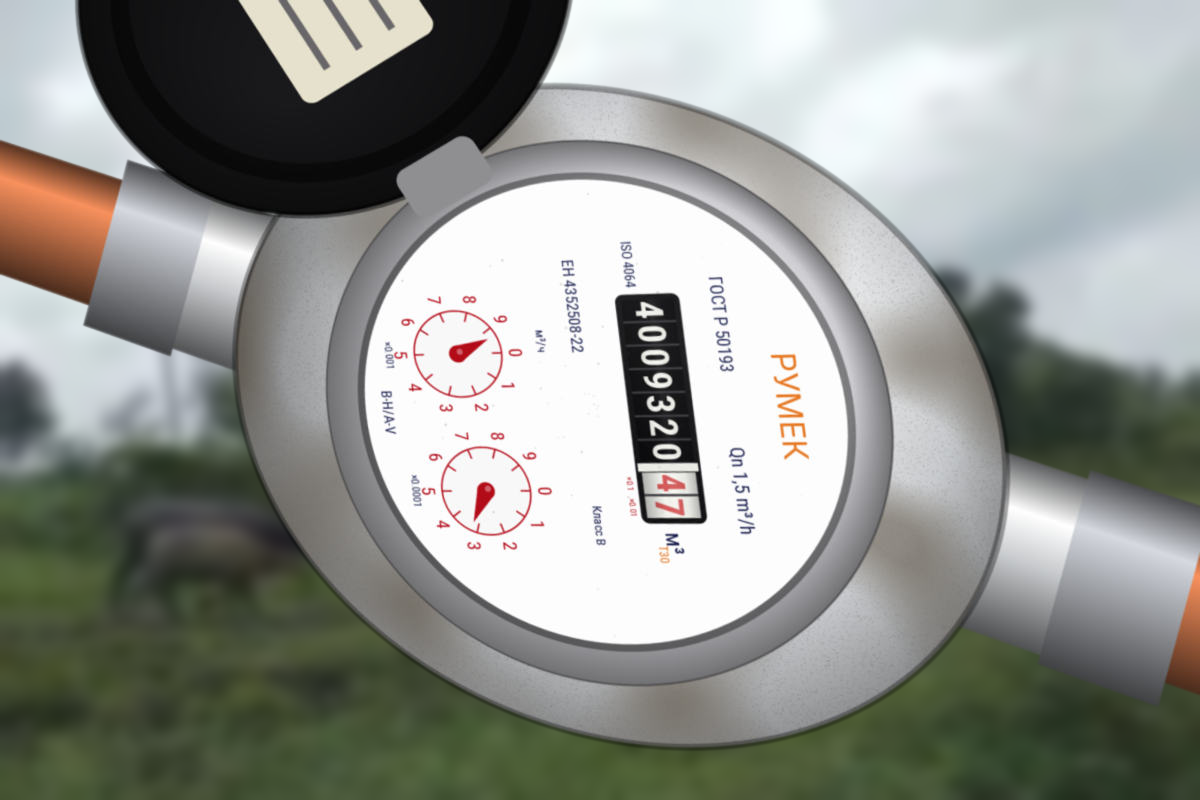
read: 4009320.4693 m³
